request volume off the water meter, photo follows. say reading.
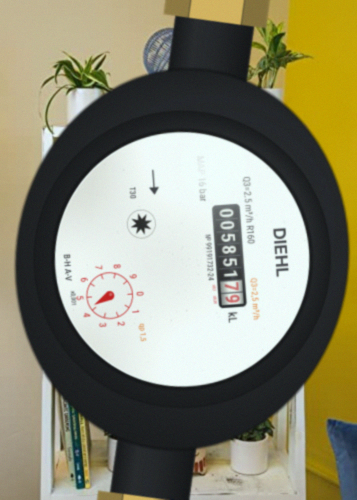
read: 5851.794 kL
